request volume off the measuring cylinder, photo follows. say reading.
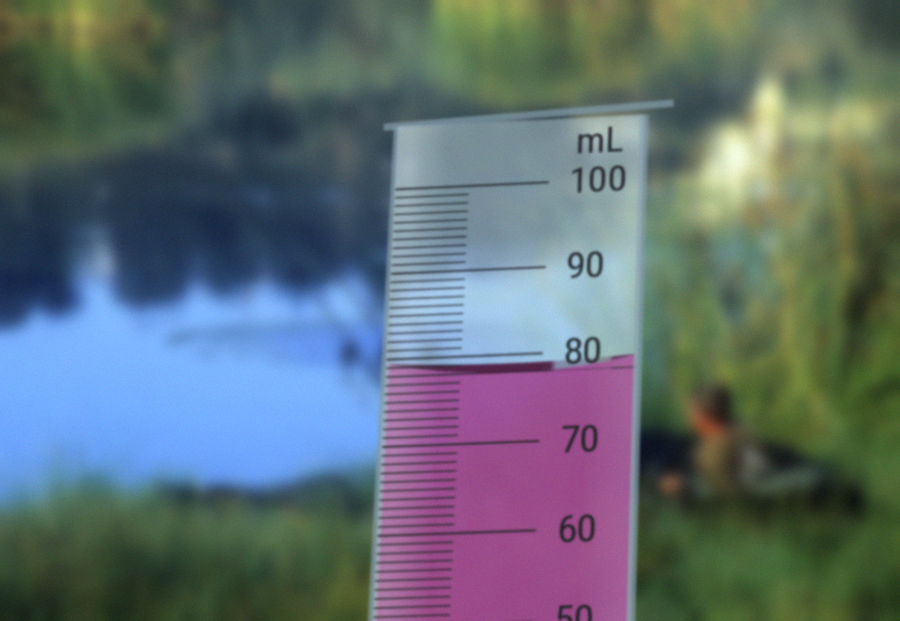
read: 78 mL
